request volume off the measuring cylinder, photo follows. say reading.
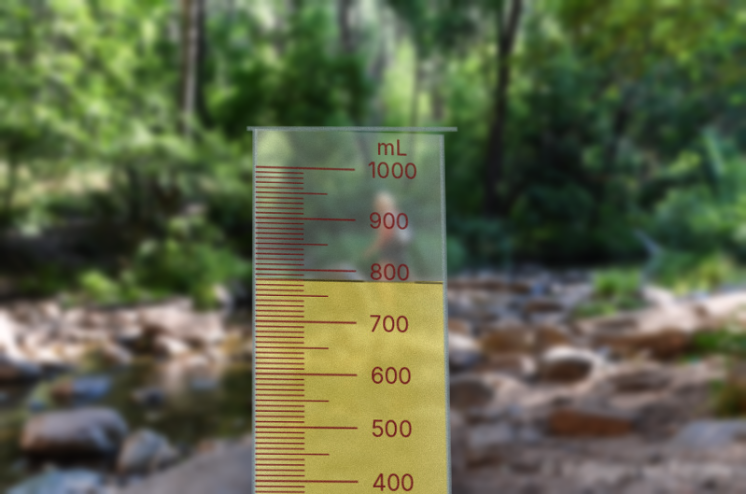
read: 780 mL
